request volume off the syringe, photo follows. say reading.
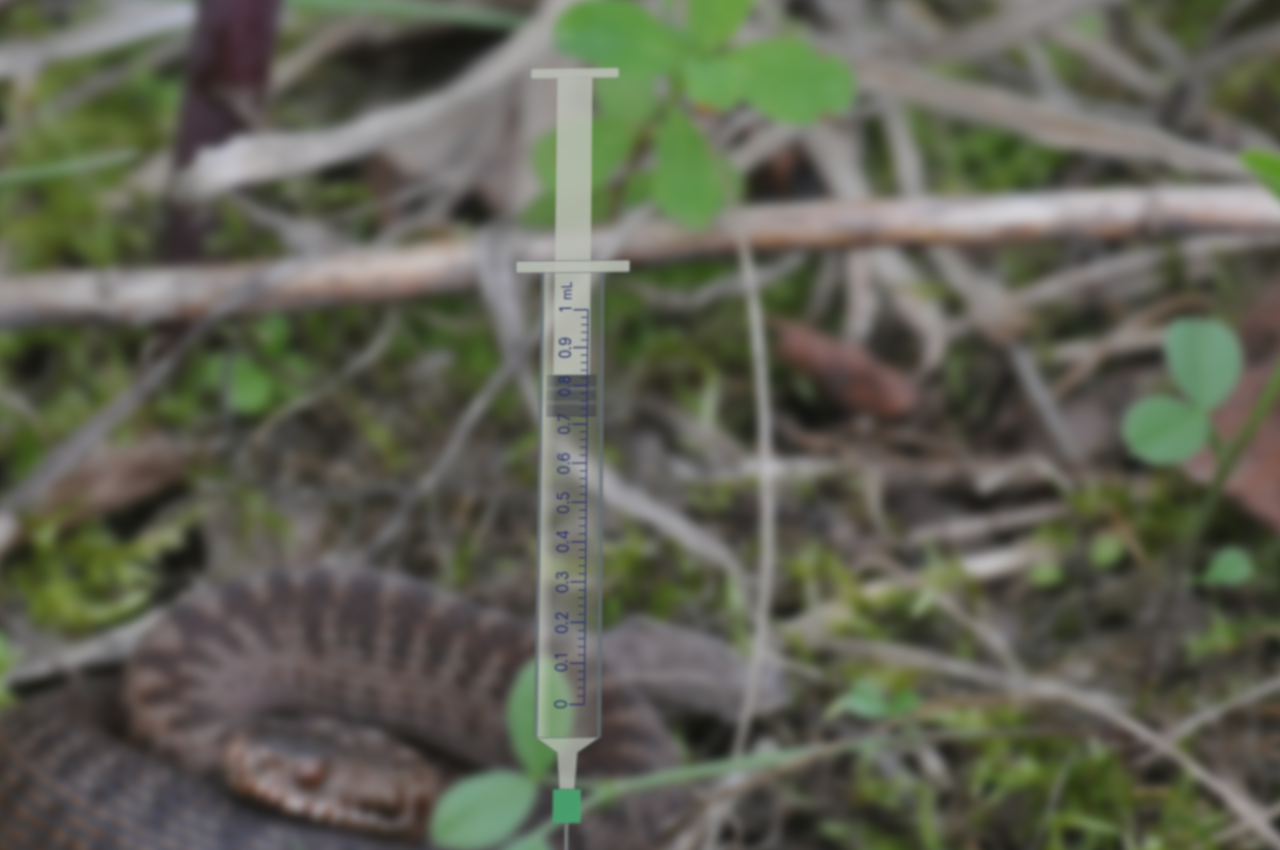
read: 0.72 mL
